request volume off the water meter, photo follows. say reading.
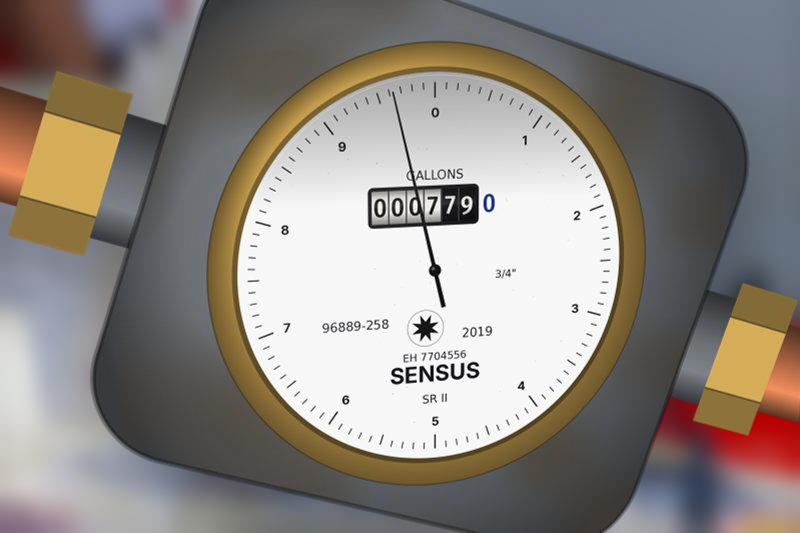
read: 7789.6 gal
